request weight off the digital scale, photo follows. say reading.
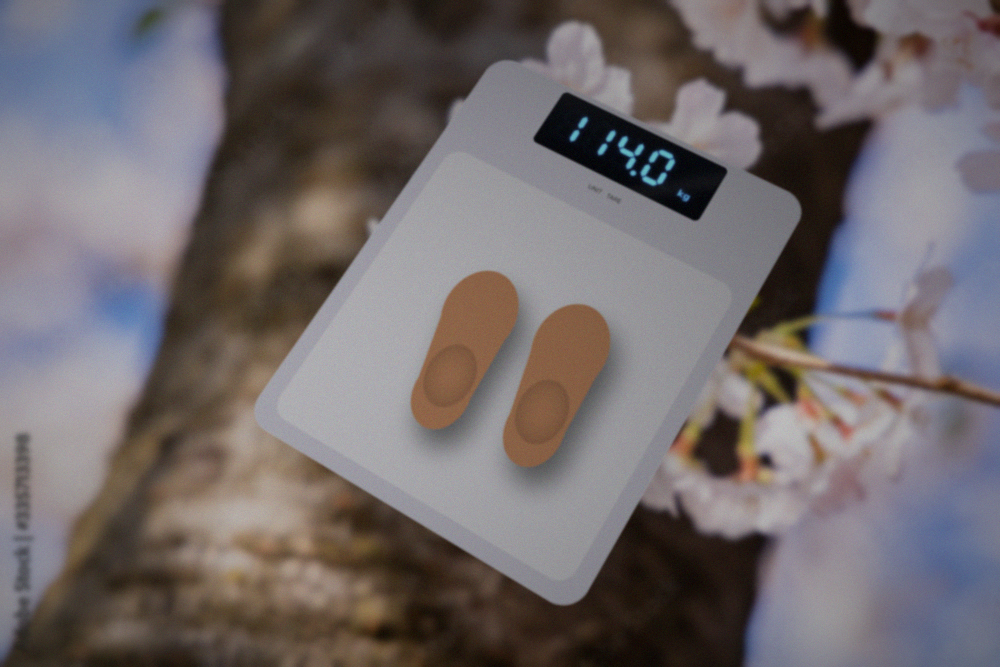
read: 114.0 kg
